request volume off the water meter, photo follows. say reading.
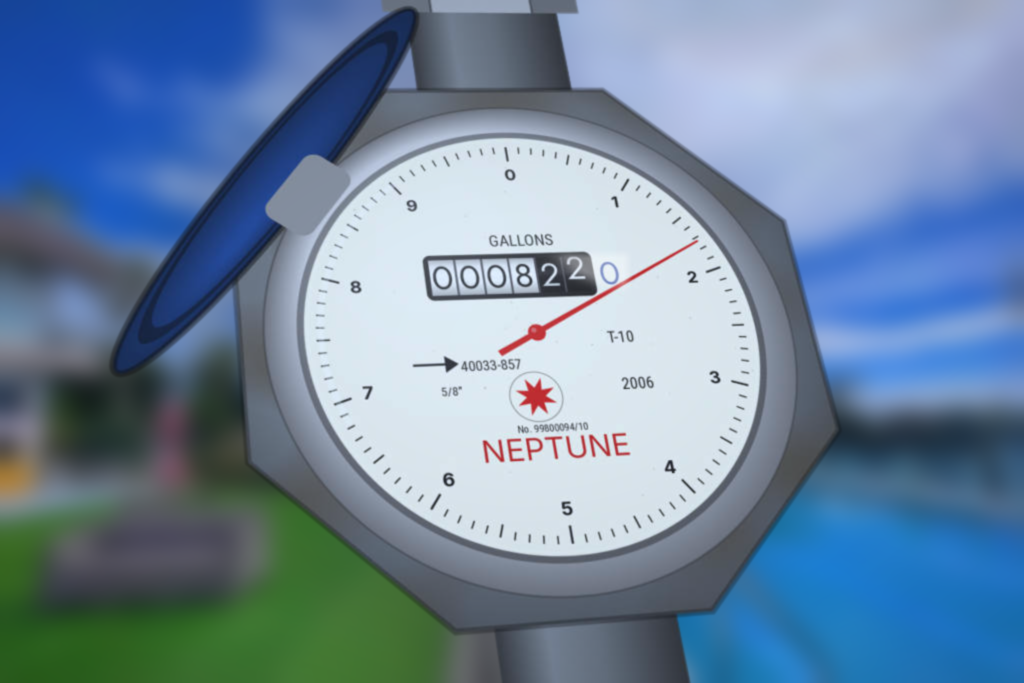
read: 8221.7 gal
